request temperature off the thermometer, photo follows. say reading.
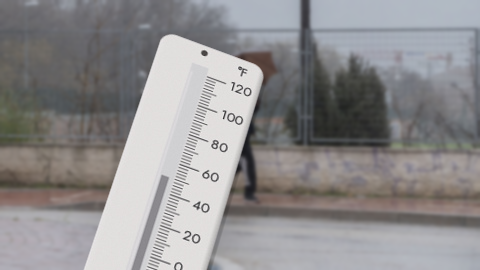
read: 50 °F
